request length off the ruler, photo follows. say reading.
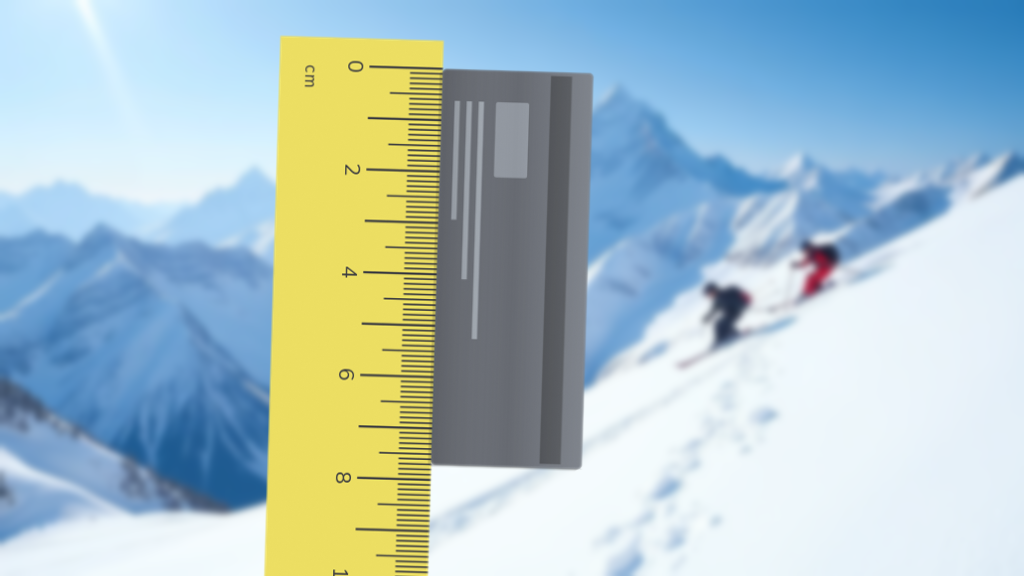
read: 7.7 cm
